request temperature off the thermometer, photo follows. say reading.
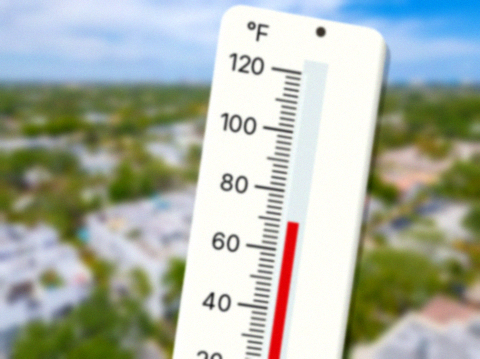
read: 70 °F
